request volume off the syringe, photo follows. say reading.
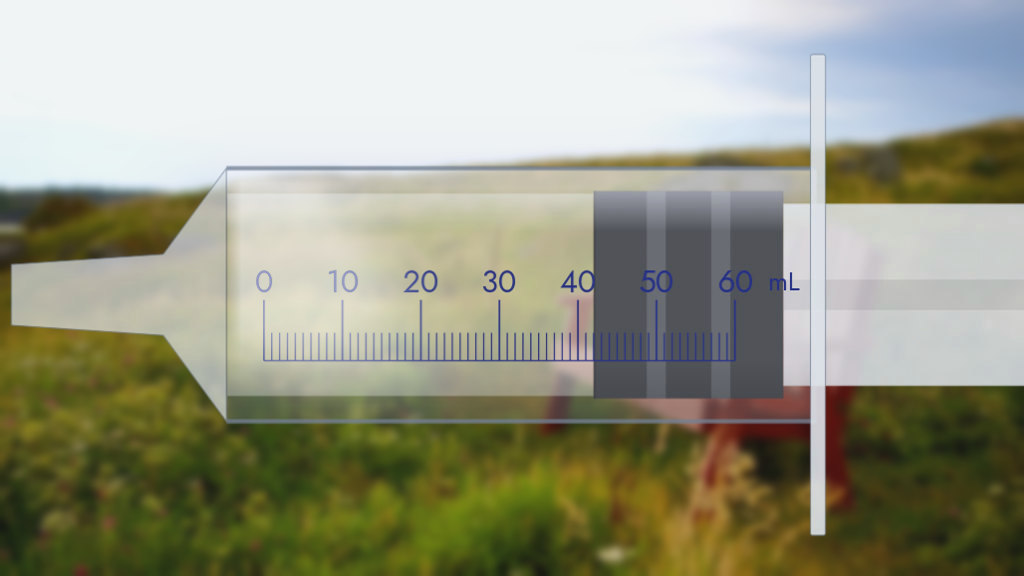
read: 42 mL
